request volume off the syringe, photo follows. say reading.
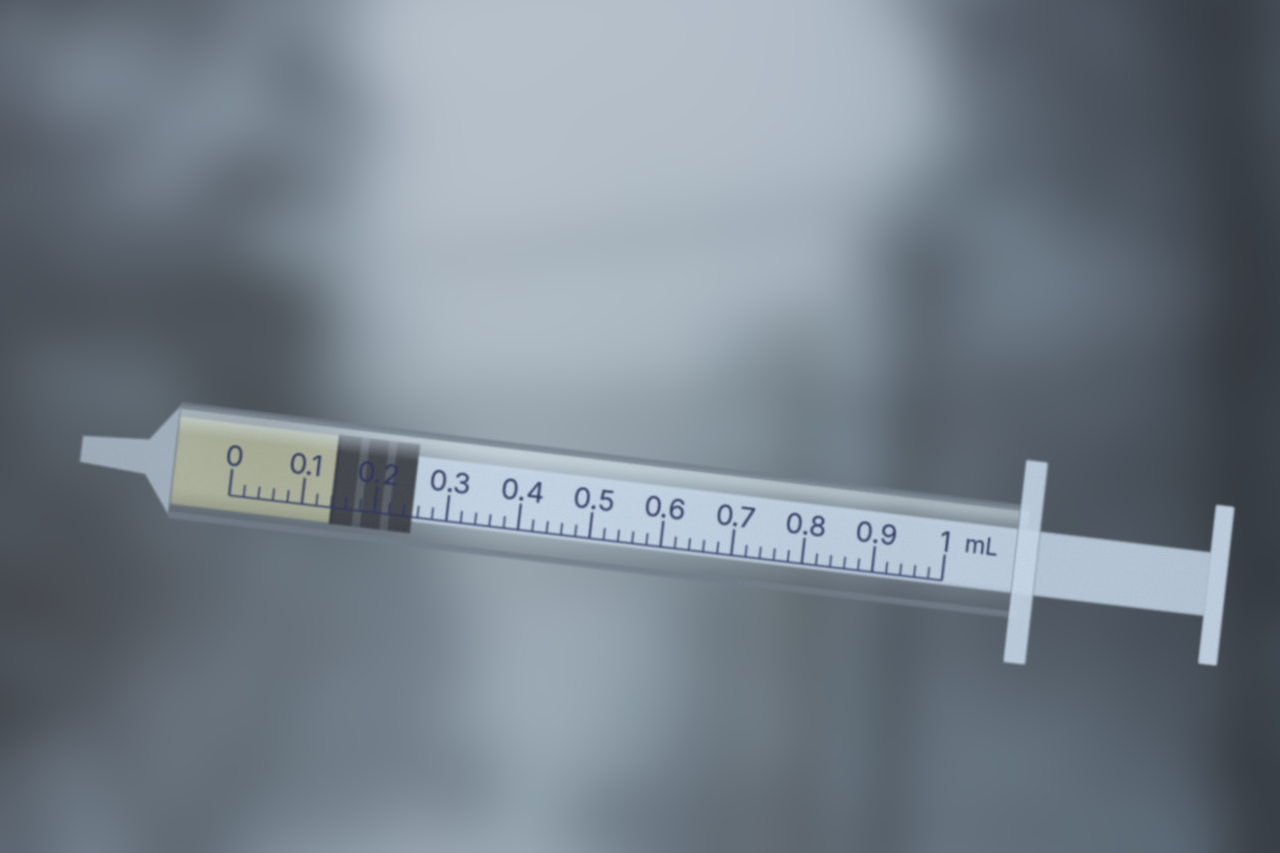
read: 0.14 mL
